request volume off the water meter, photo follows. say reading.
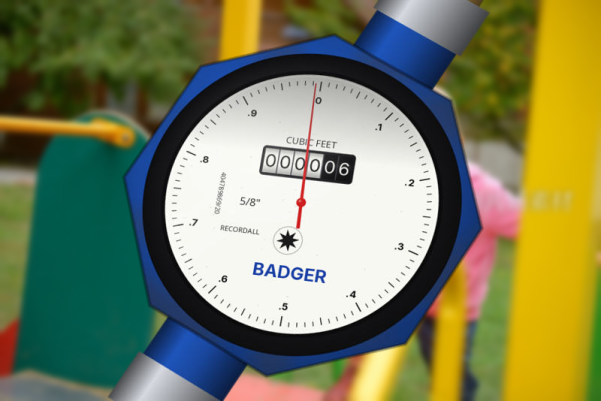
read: 5.99 ft³
